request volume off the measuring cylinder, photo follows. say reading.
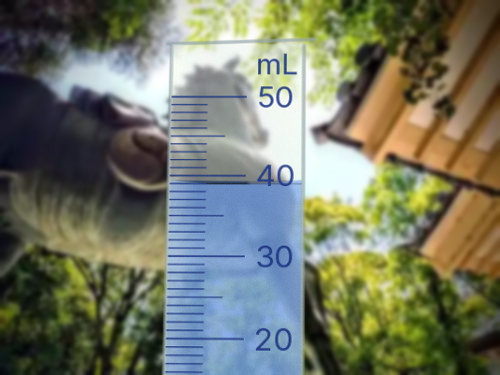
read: 39 mL
